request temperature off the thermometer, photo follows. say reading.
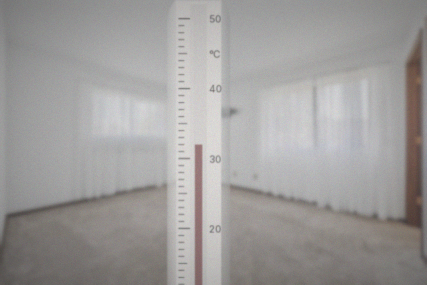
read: 32 °C
